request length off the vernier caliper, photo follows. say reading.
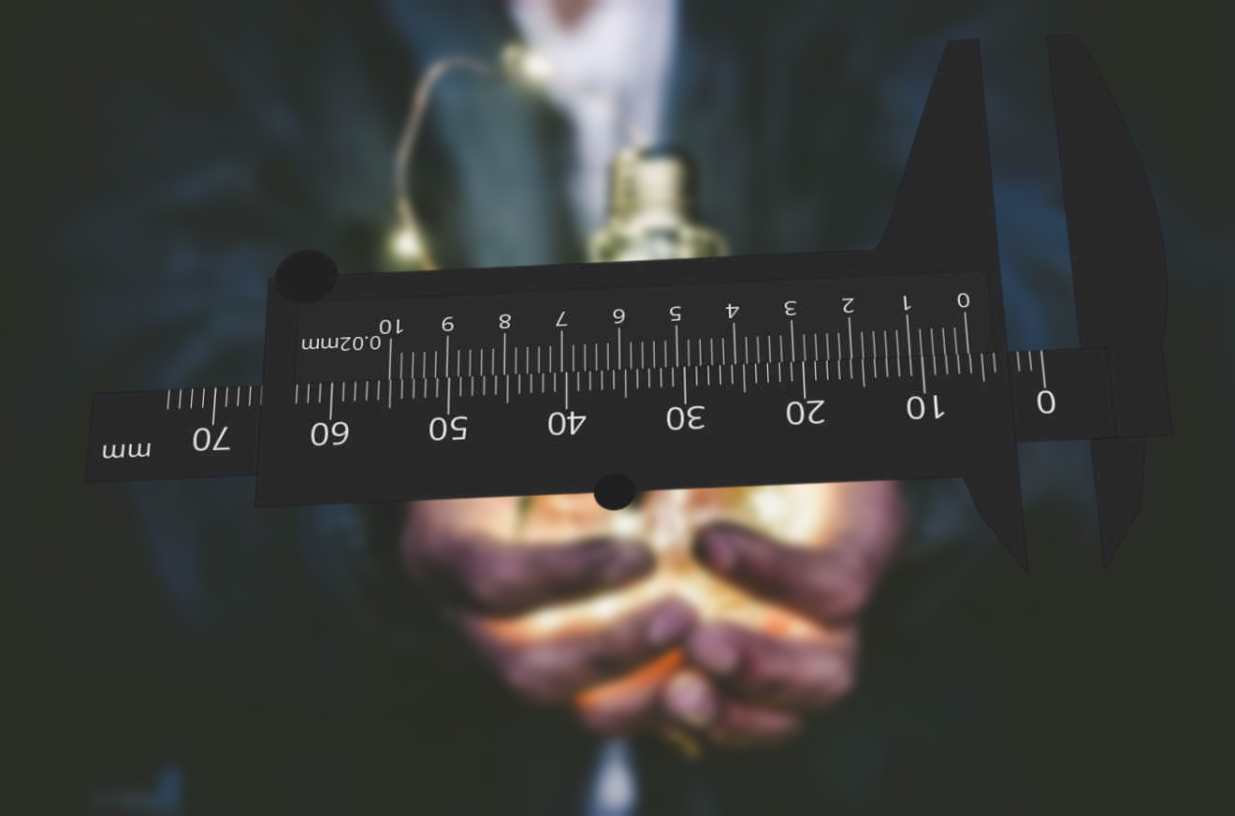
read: 6.1 mm
